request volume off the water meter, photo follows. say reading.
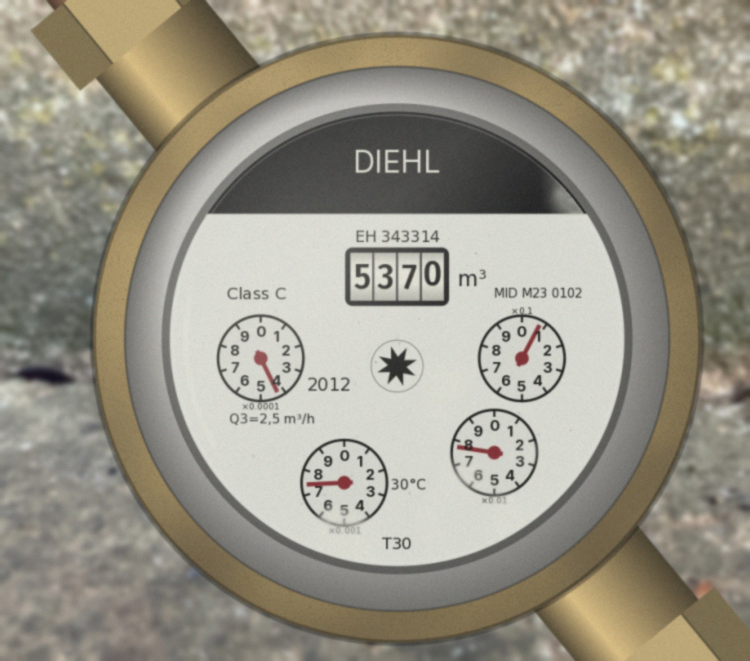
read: 5370.0774 m³
